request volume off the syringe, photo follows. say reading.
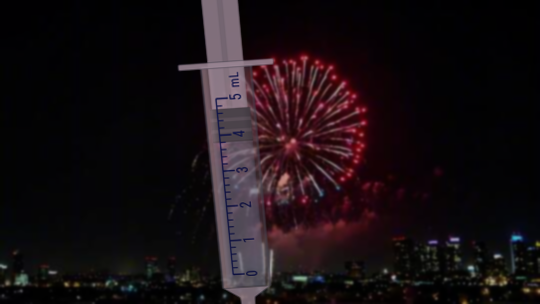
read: 3.8 mL
